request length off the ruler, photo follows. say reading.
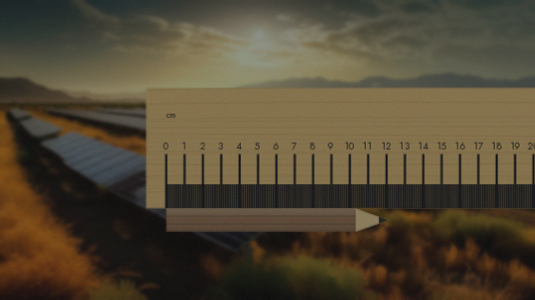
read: 12 cm
